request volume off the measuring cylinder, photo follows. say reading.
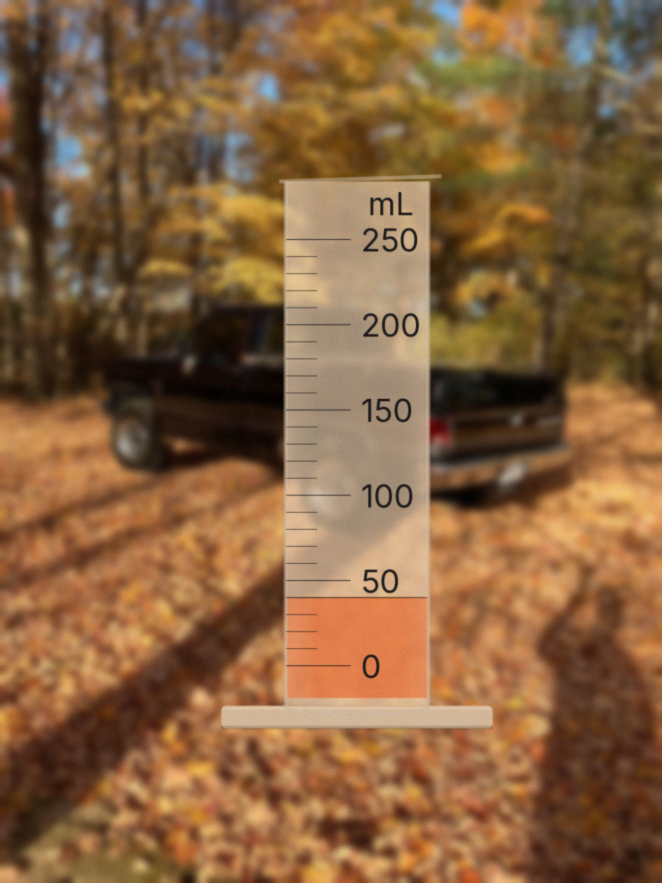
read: 40 mL
